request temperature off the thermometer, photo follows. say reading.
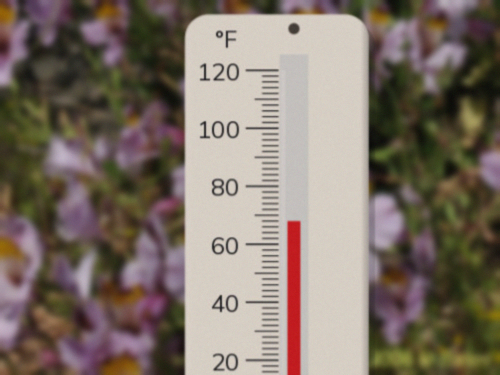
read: 68 °F
